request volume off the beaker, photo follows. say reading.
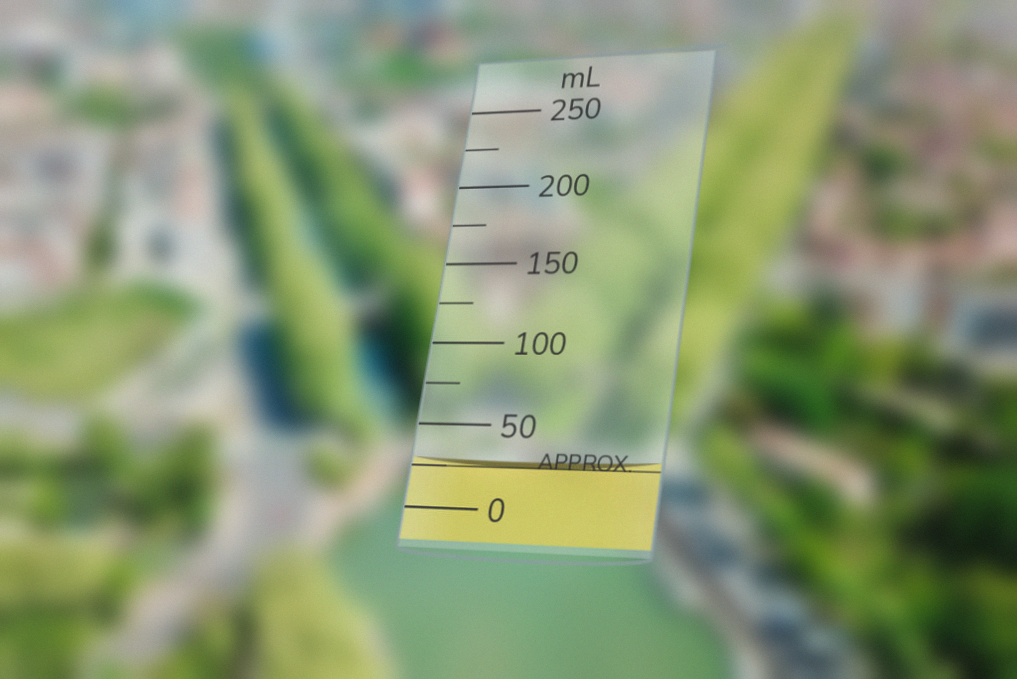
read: 25 mL
